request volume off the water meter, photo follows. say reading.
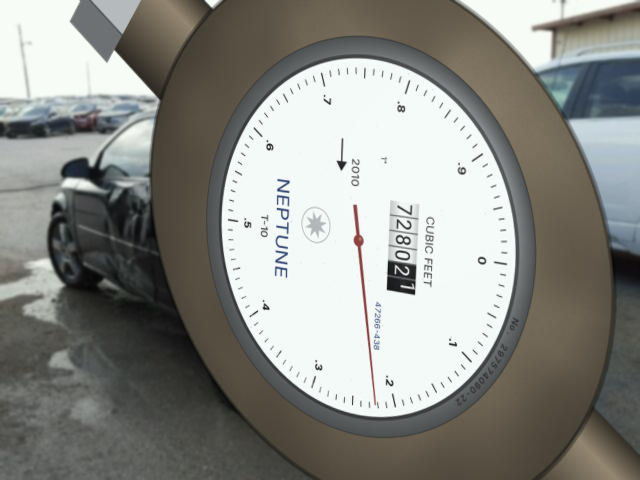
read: 728021.22 ft³
